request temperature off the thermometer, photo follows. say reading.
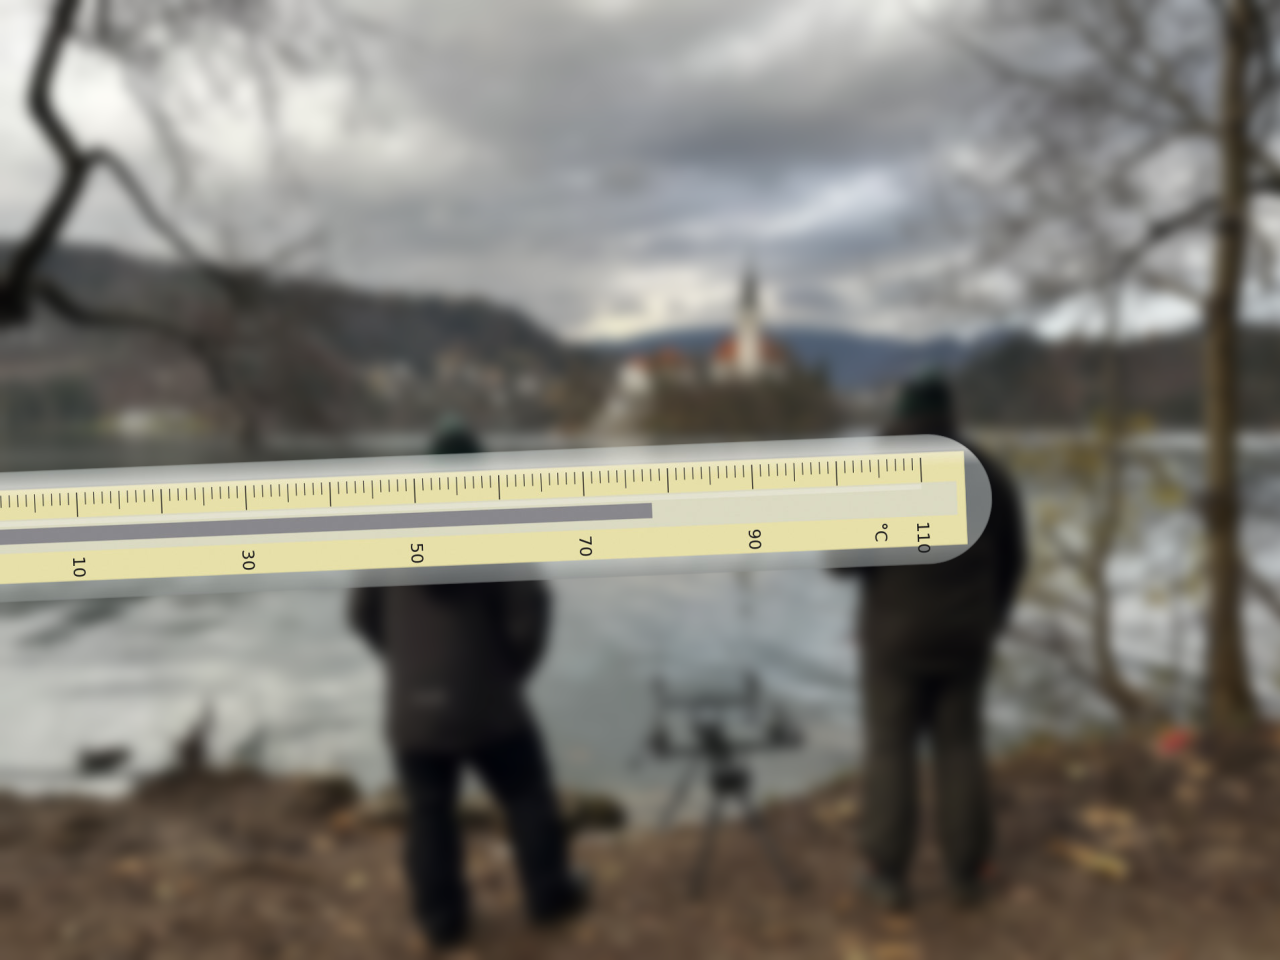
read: 78 °C
